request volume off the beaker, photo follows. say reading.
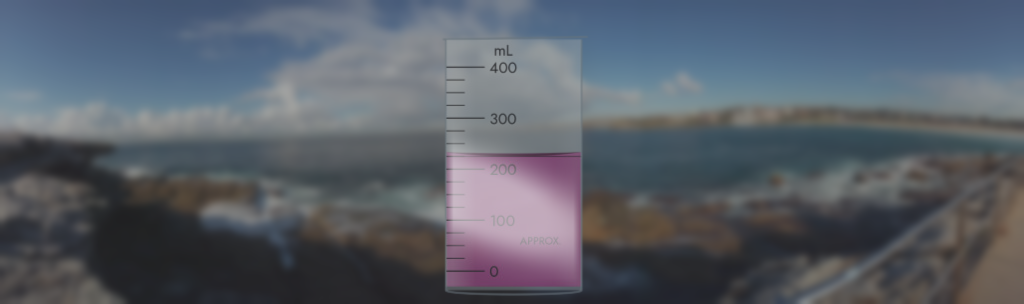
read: 225 mL
